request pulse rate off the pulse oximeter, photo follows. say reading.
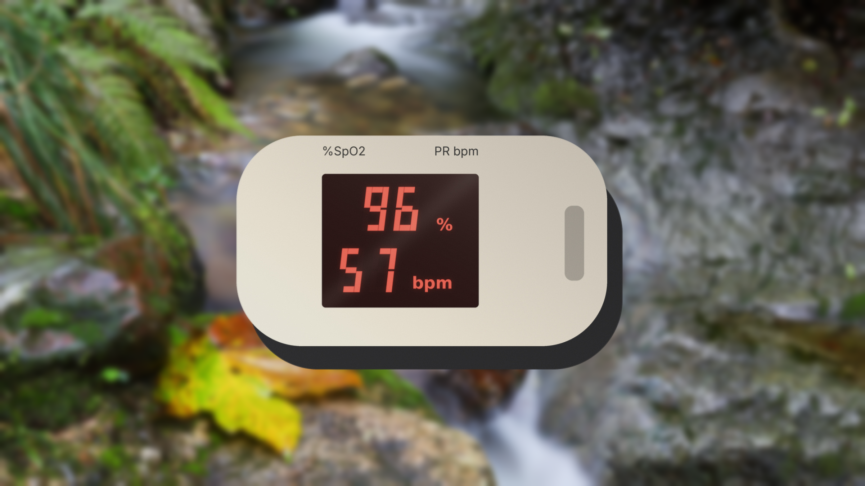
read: 57 bpm
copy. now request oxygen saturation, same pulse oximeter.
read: 96 %
